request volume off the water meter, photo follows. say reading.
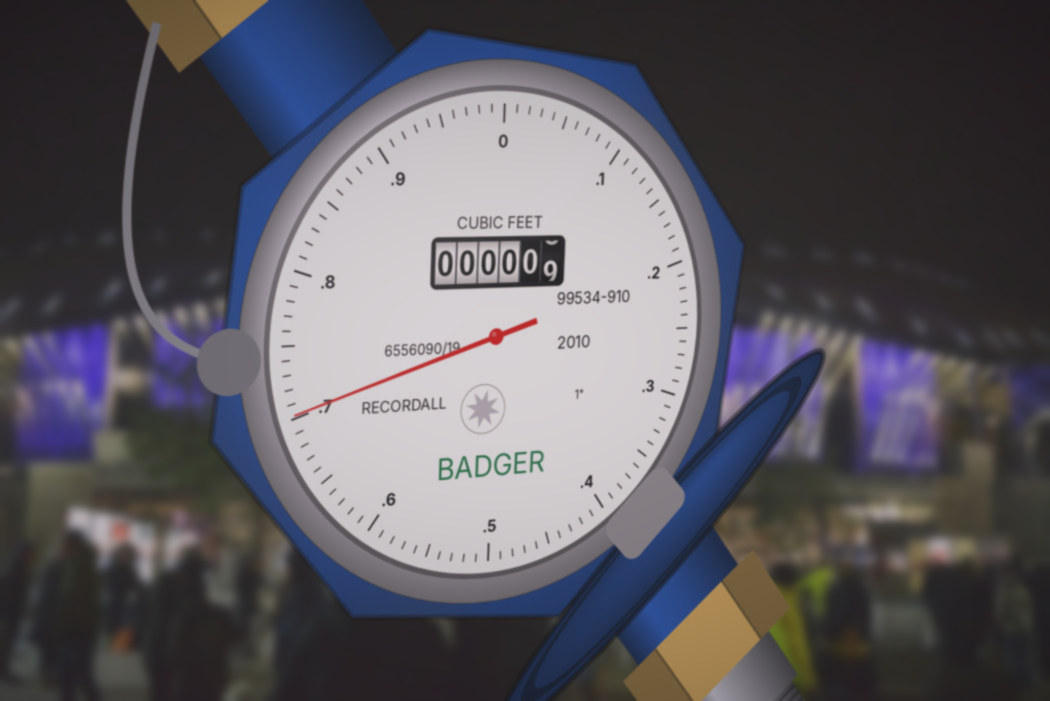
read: 8.70 ft³
